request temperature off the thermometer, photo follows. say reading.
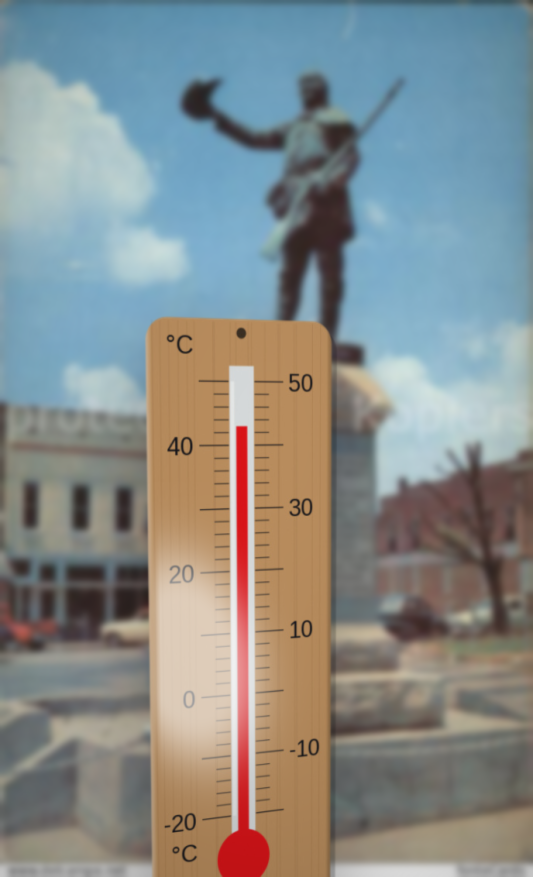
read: 43 °C
